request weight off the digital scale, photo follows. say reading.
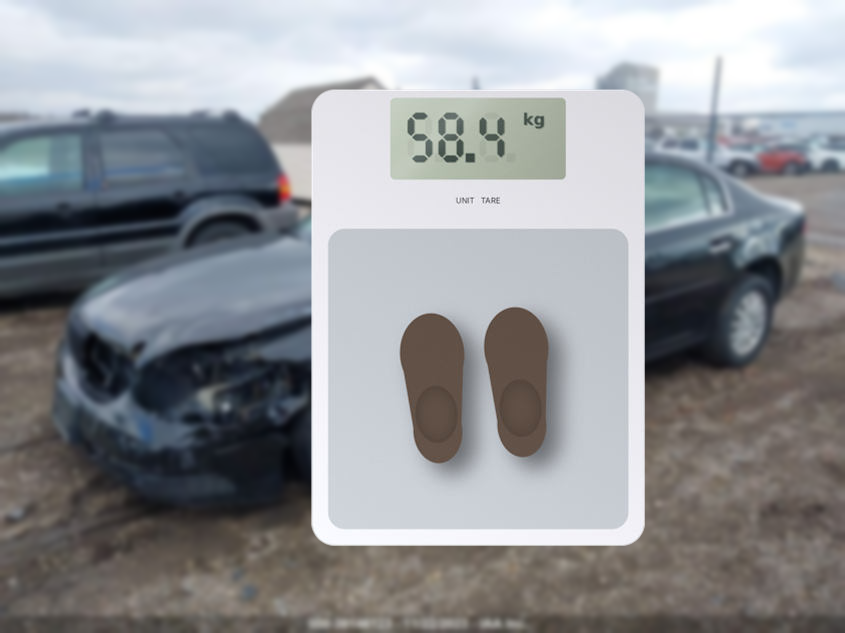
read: 58.4 kg
